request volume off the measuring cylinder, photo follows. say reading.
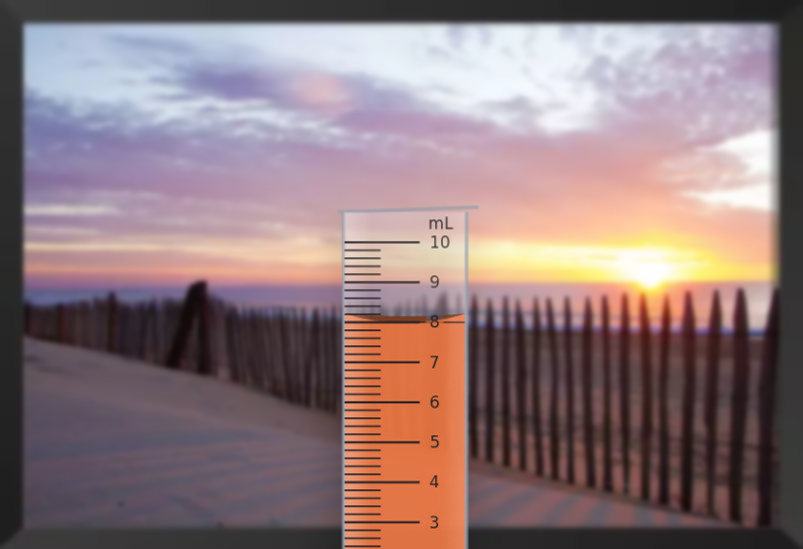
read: 8 mL
